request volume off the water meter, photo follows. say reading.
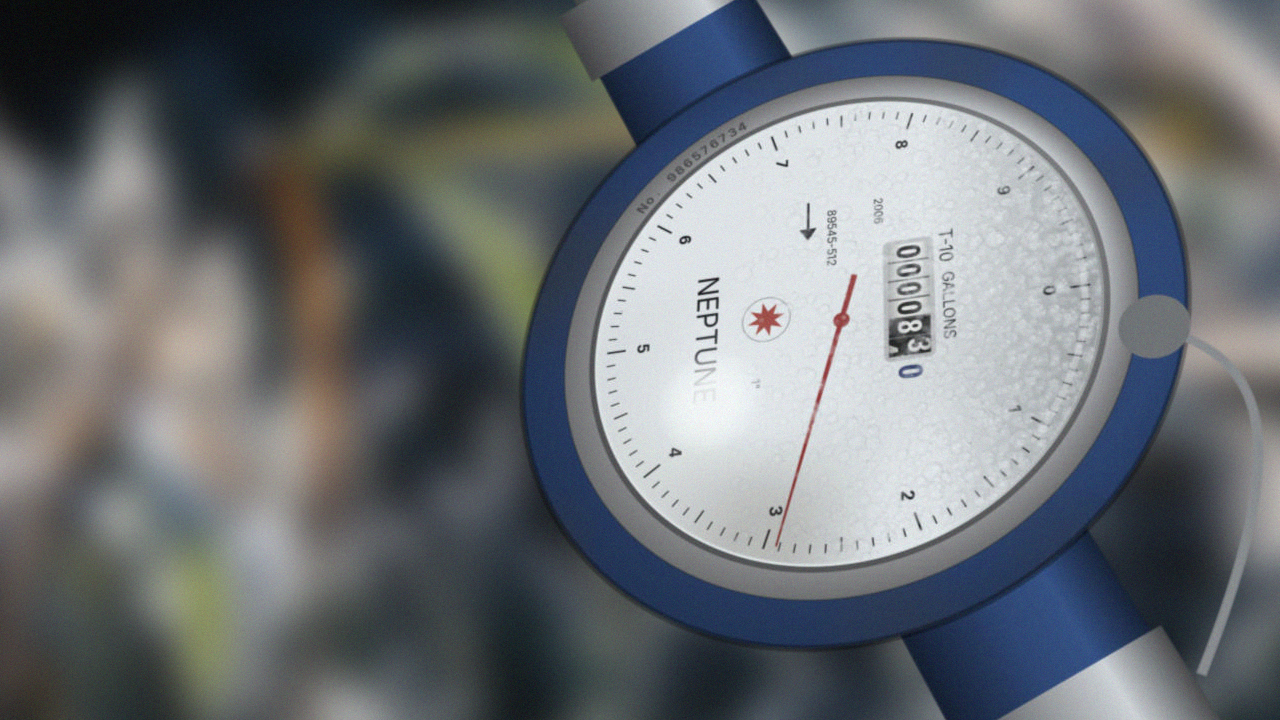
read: 832.9 gal
